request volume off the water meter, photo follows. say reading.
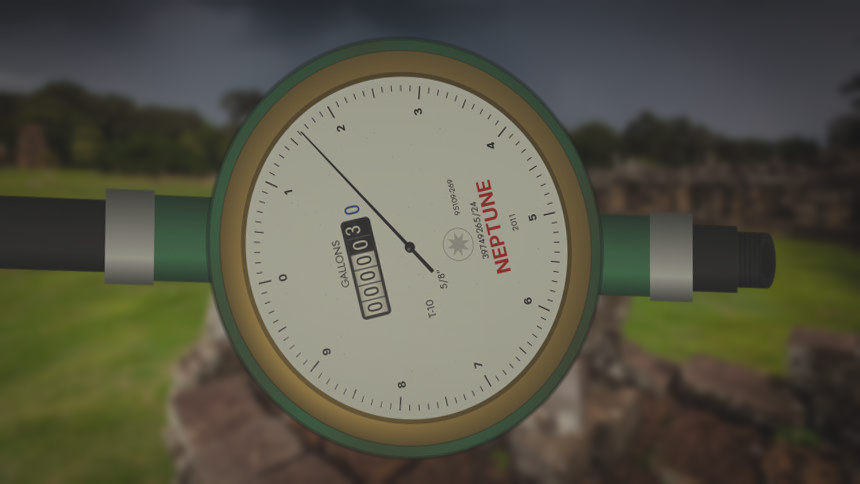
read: 31.6 gal
